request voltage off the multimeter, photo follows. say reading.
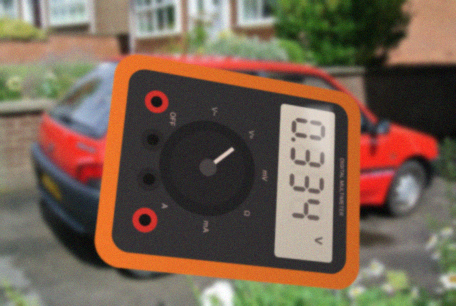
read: 0.334 V
